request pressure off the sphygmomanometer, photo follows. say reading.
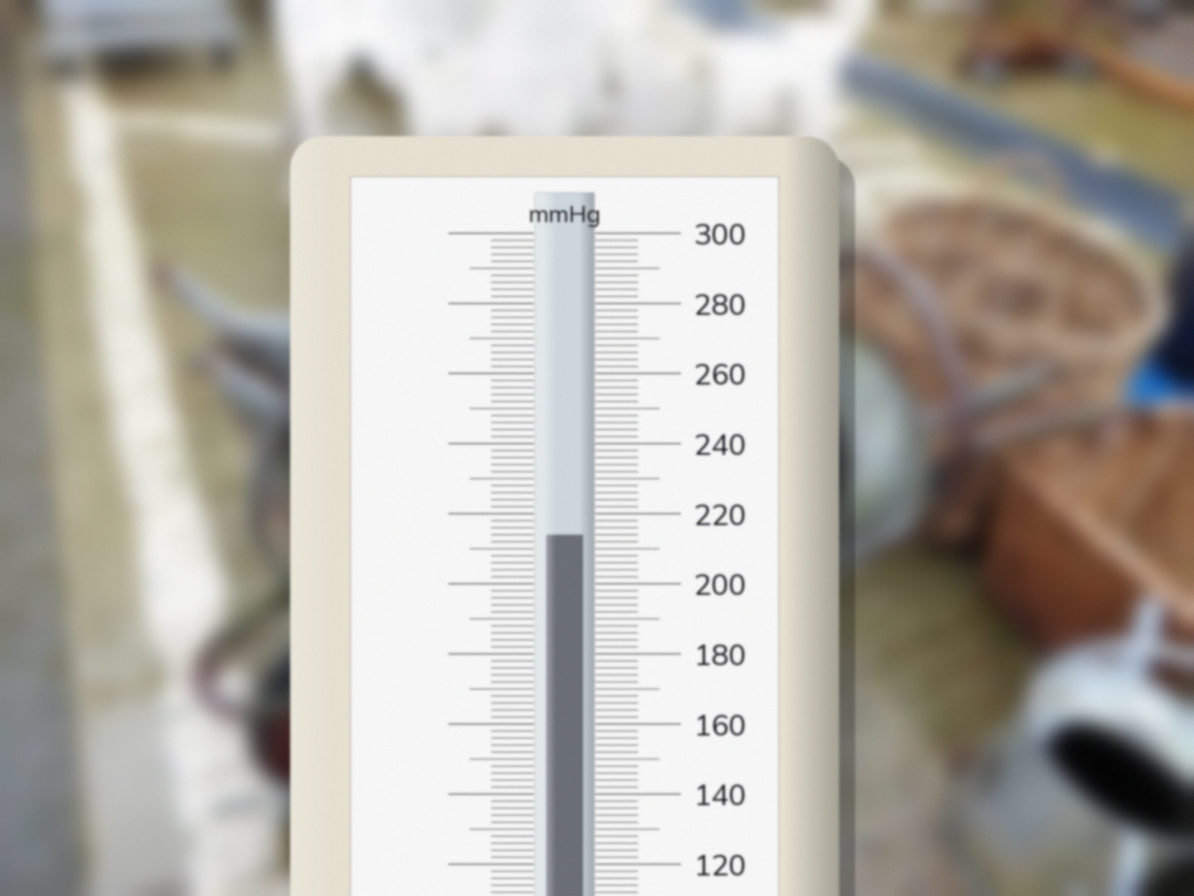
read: 214 mmHg
